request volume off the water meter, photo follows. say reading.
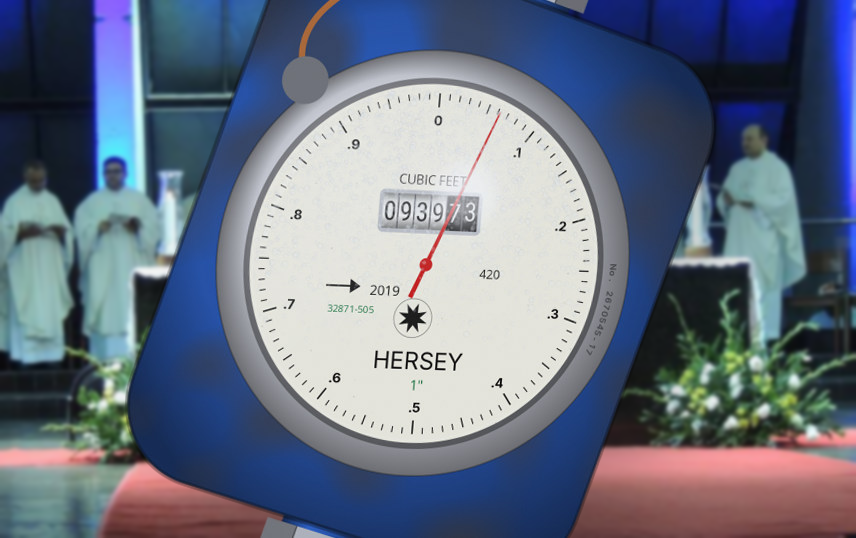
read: 93973.06 ft³
